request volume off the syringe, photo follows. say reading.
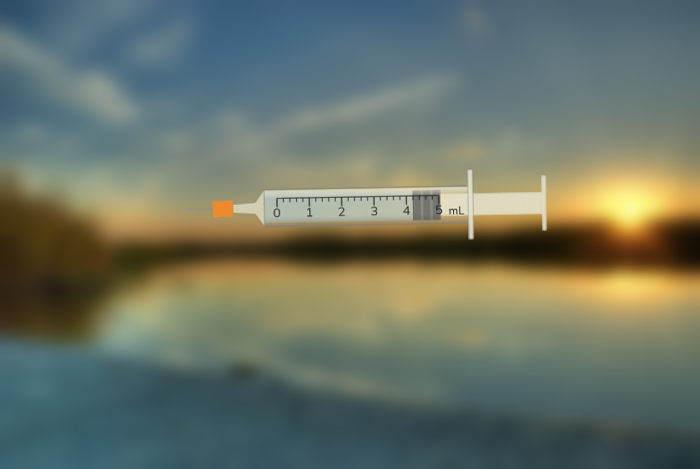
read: 4.2 mL
